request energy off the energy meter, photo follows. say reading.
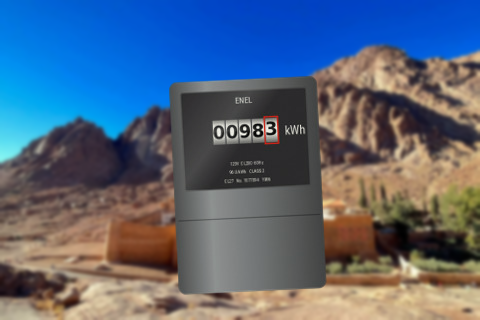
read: 98.3 kWh
